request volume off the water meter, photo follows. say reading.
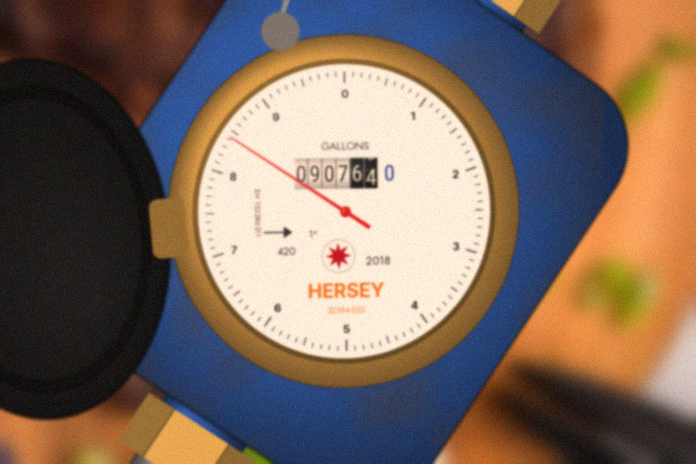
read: 907638.4 gal
